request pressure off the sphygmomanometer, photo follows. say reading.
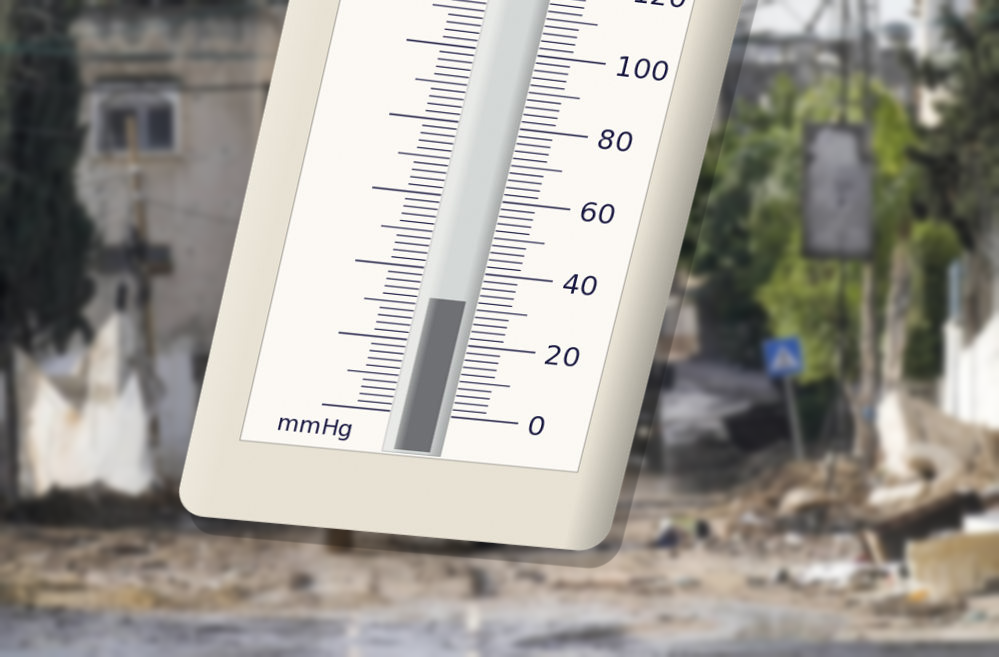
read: 32 mmHg
